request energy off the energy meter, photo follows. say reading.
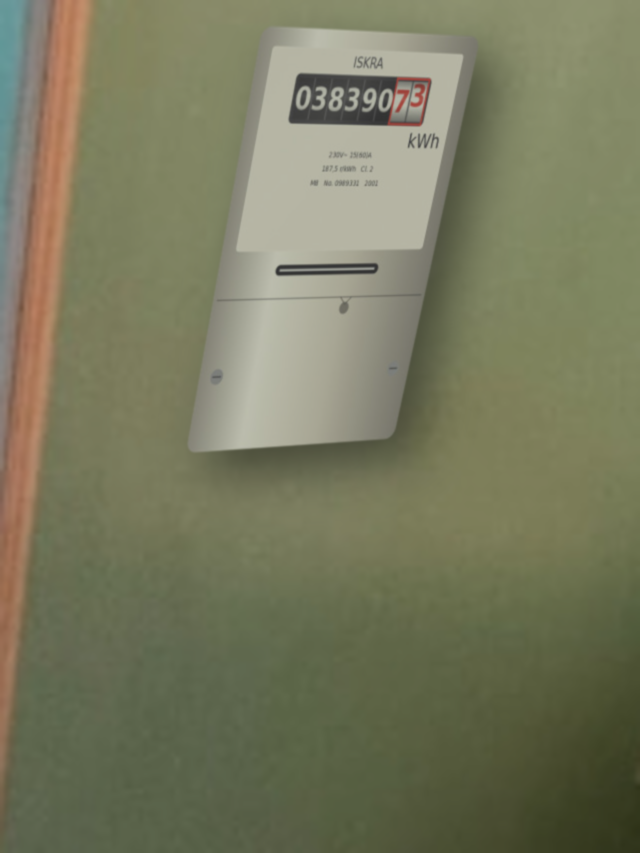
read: 38390.73 kWh
